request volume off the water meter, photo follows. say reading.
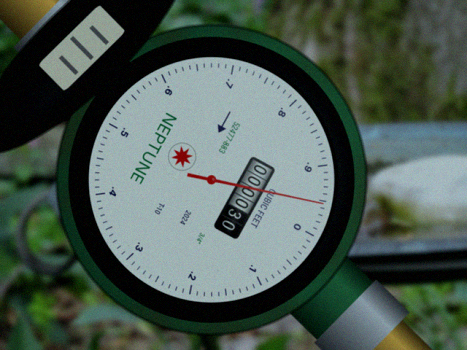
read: 29.95 ft³
